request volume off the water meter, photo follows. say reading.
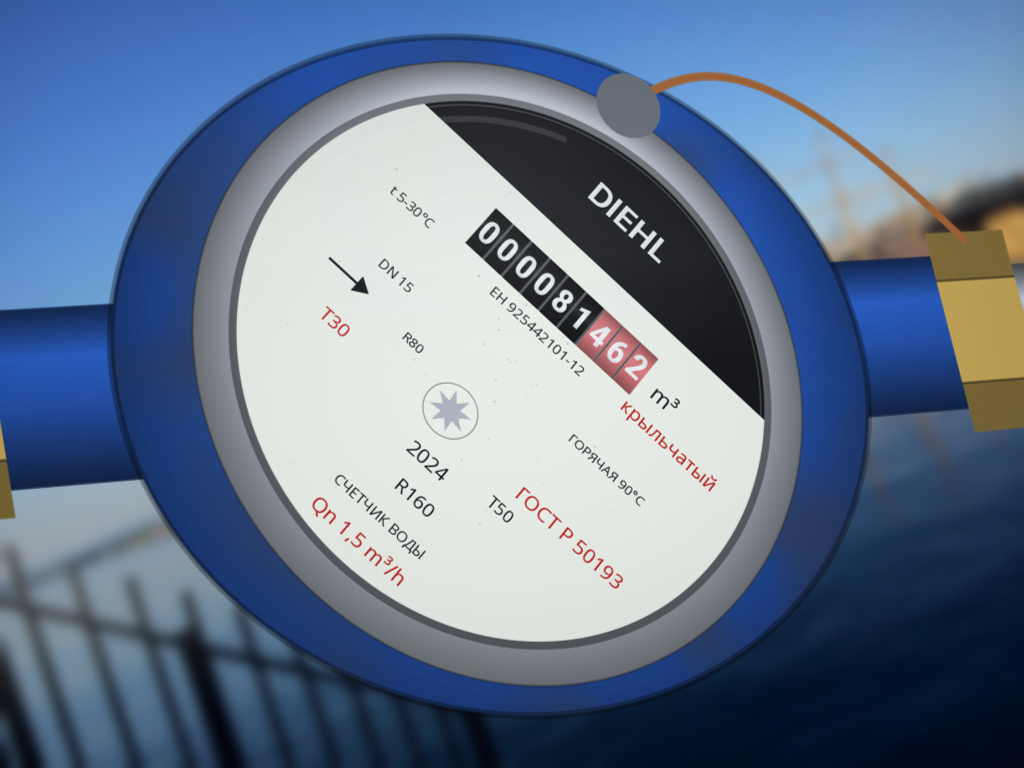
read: 81.462 m³
